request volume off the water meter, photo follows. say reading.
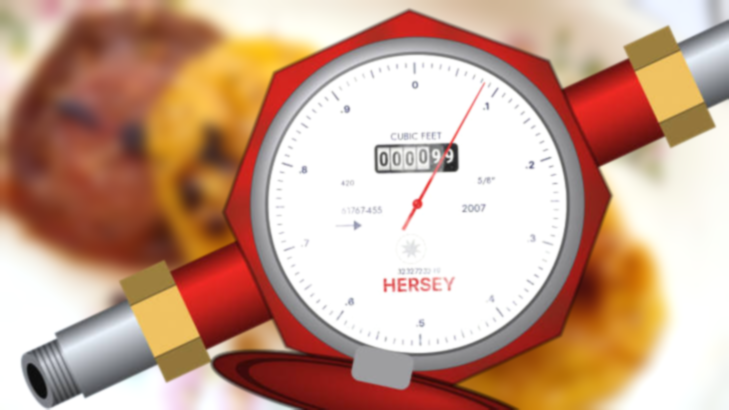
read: 99.08 ft³
